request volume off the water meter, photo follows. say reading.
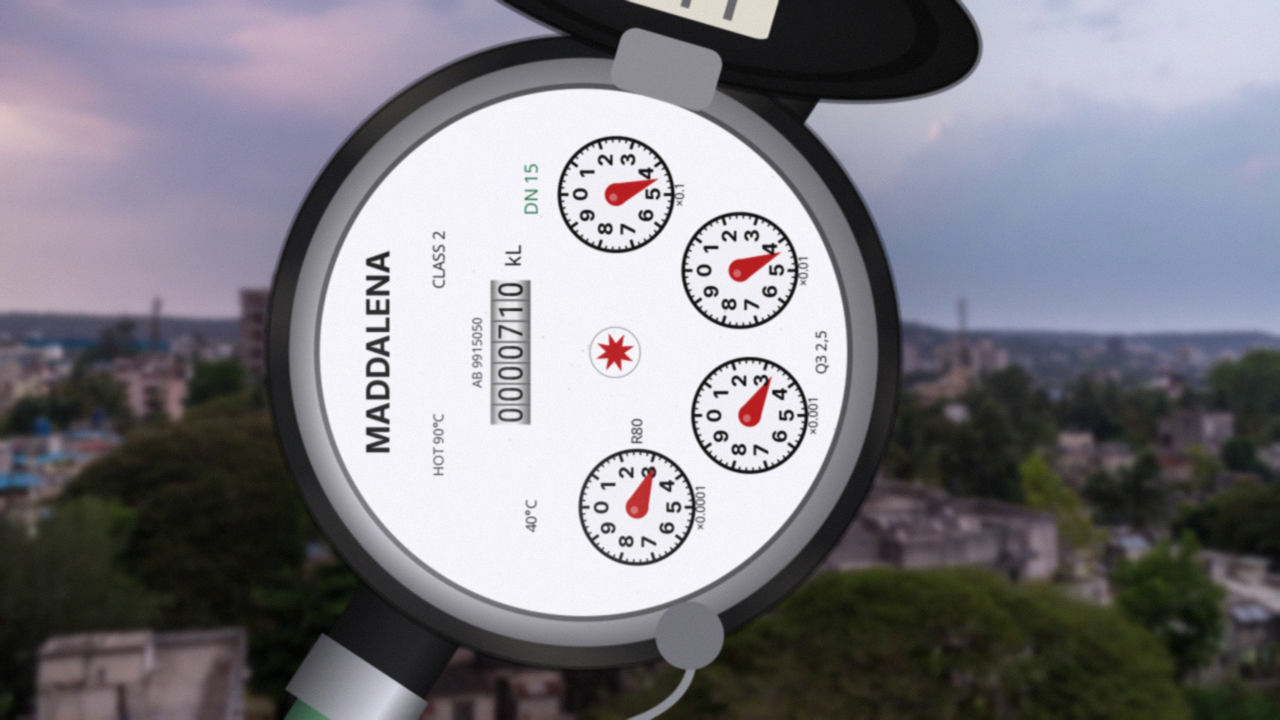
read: 710.4433 kL
